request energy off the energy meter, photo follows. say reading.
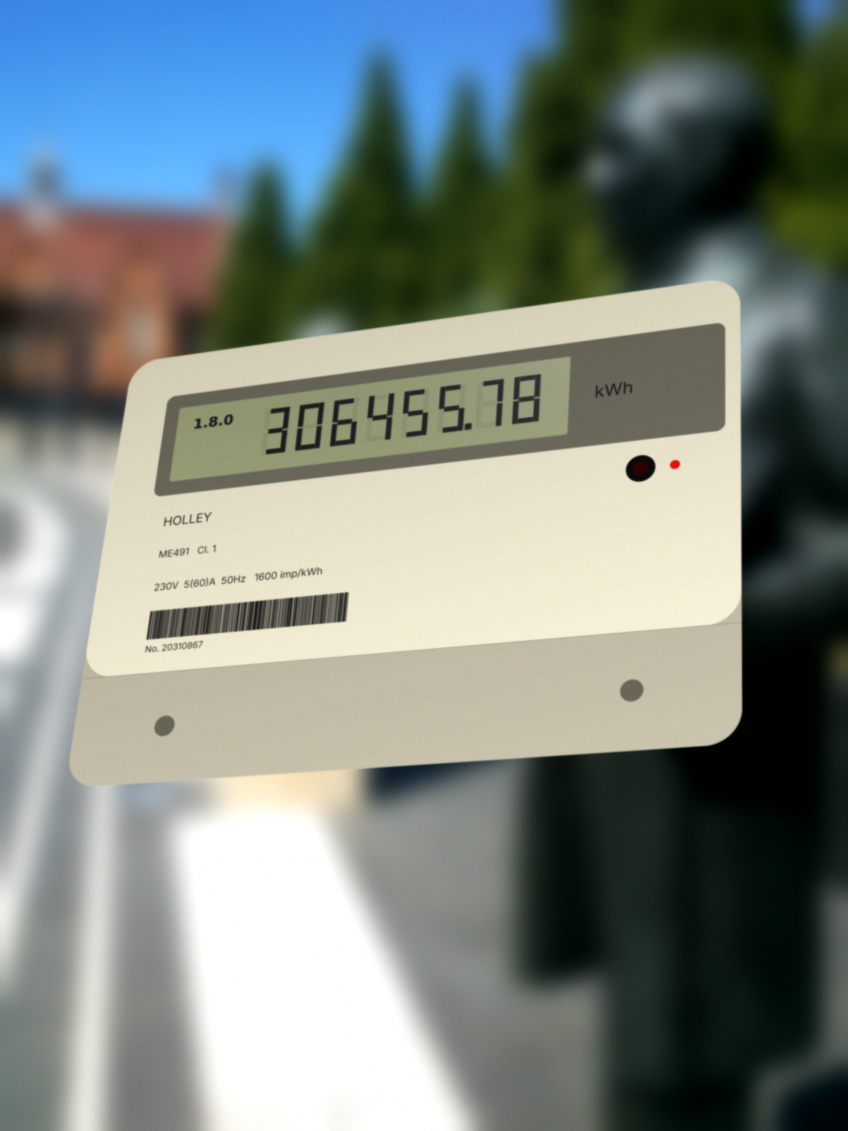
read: 306455.78 kWh
